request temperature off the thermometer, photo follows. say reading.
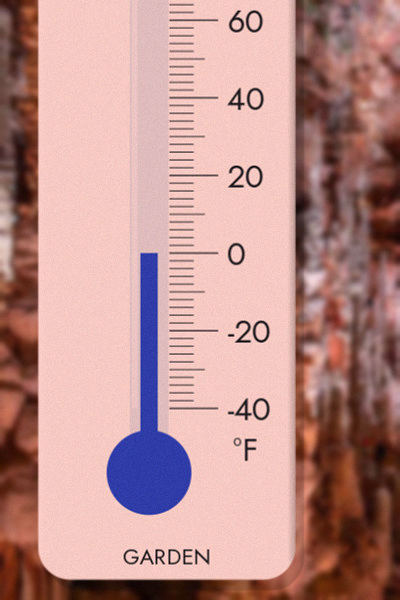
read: 0 °F
